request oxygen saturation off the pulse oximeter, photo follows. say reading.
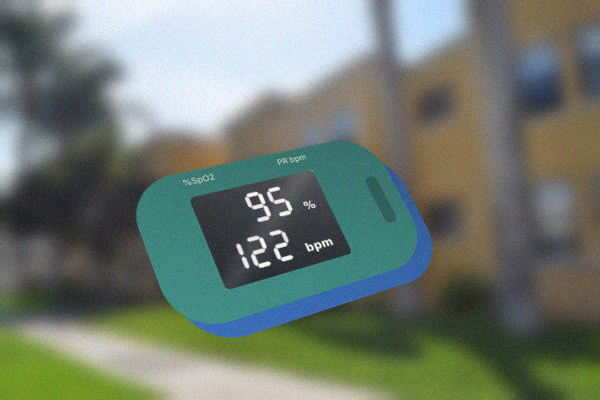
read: 95 %
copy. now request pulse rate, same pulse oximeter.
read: 122 bpm
